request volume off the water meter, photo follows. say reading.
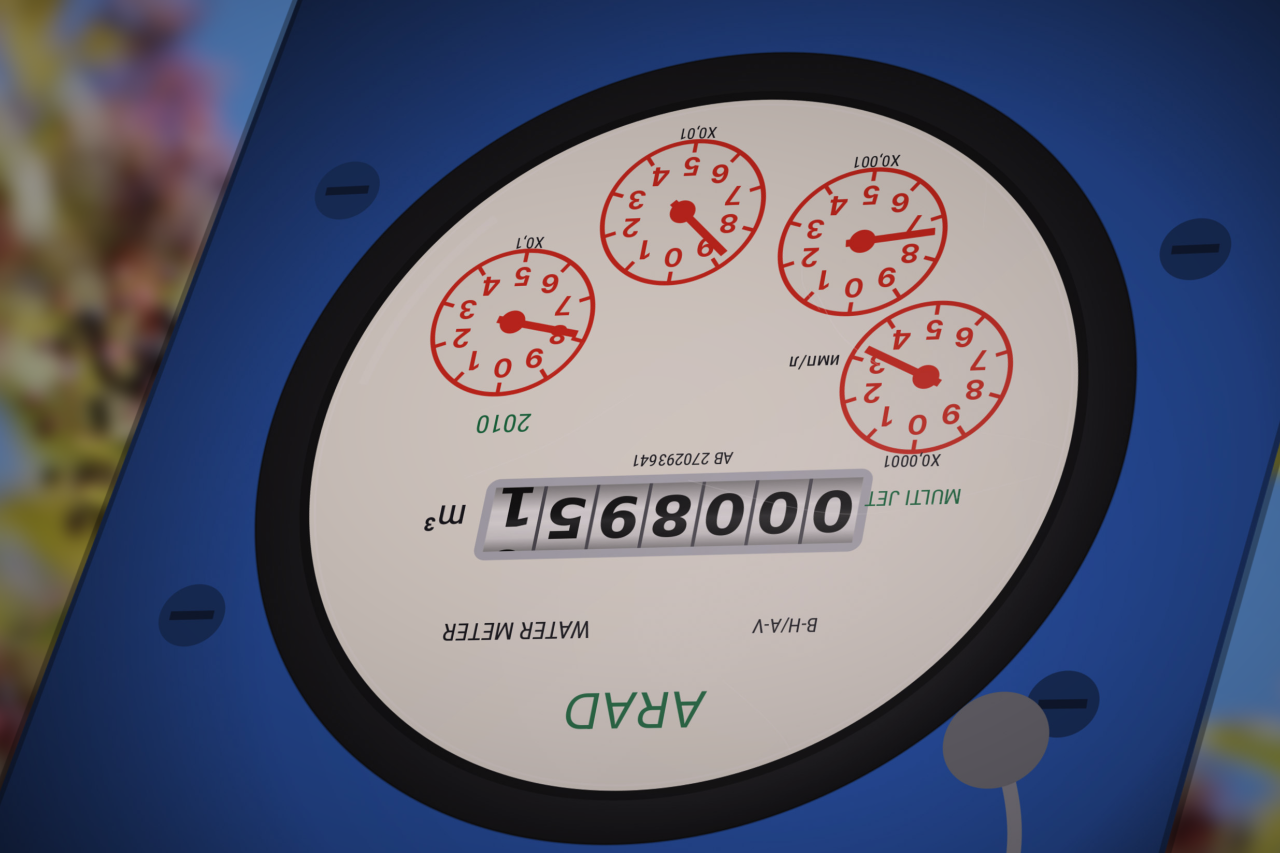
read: 8950.7873 m³
